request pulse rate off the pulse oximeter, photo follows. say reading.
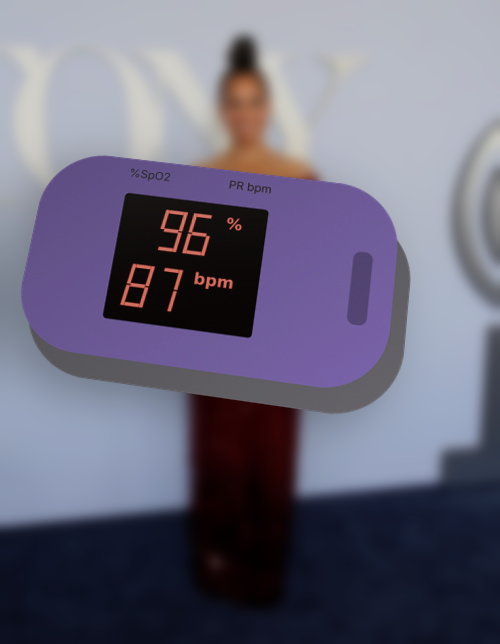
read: 87 bpm
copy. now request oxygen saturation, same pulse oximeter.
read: 96 %
